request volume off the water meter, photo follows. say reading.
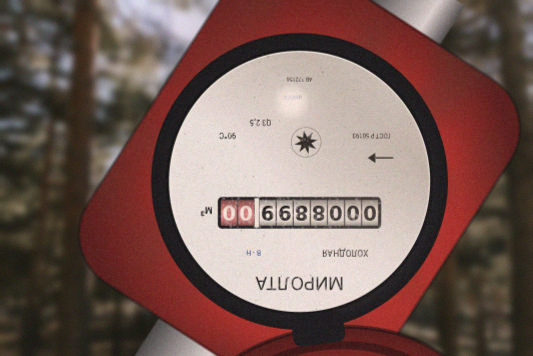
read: 8899.00 m³
